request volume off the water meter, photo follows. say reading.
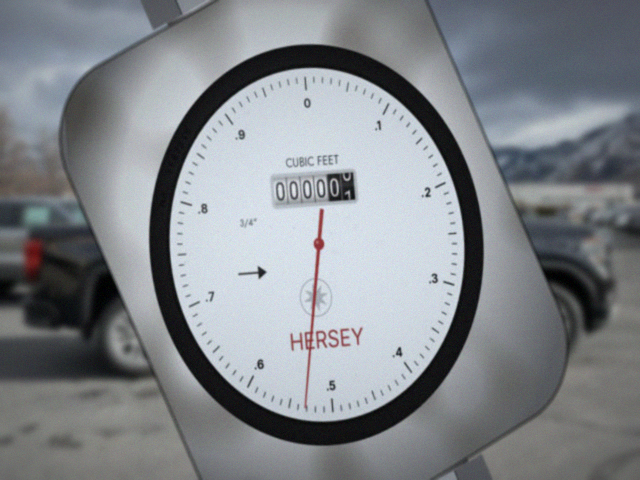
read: 0.53 ft³
